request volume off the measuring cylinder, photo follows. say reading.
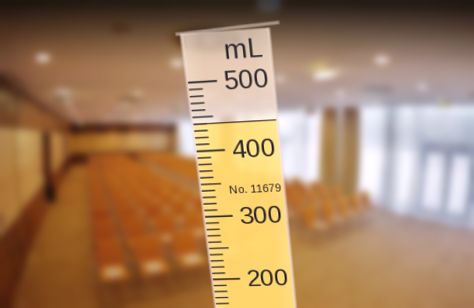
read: 440 mL
